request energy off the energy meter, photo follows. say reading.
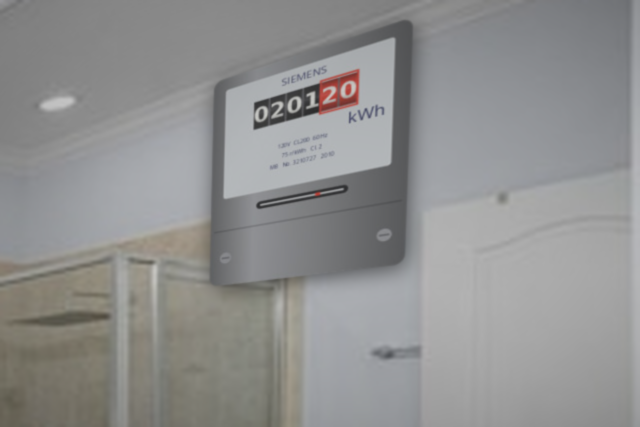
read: 201.20 kWh
